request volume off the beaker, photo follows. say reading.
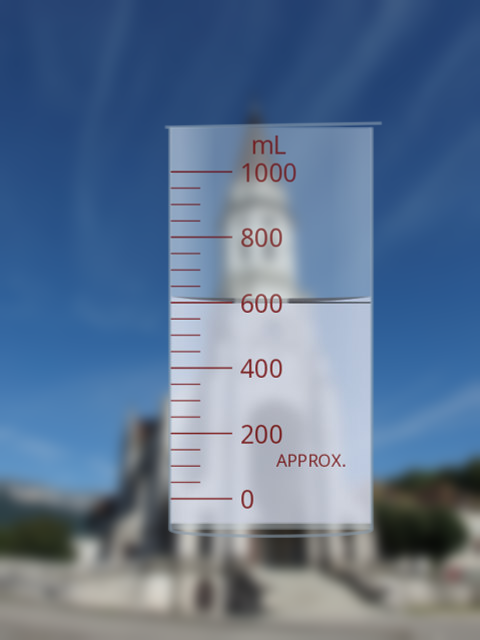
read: 600 mL
